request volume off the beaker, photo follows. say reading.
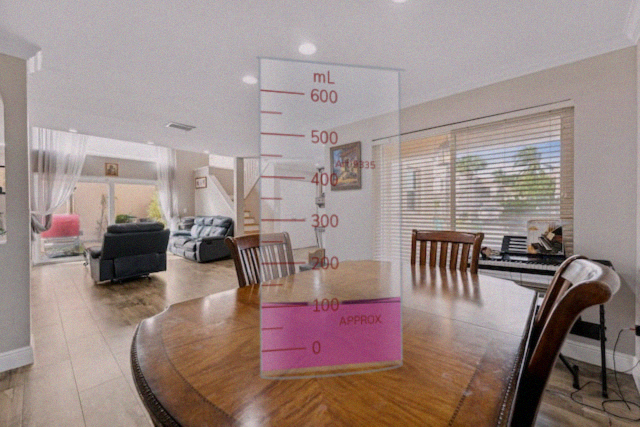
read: 100 mL
